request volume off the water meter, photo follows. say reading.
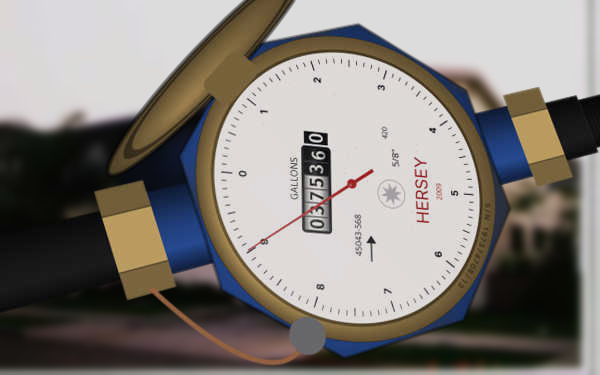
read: 375359.0 gal
